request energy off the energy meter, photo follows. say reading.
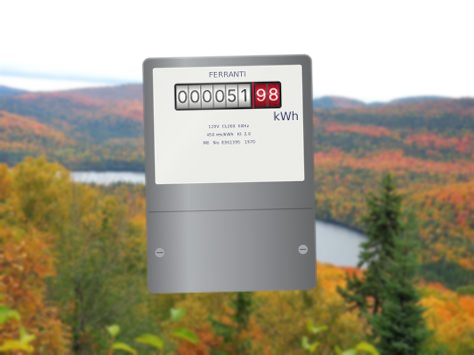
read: 51.98 kWh
